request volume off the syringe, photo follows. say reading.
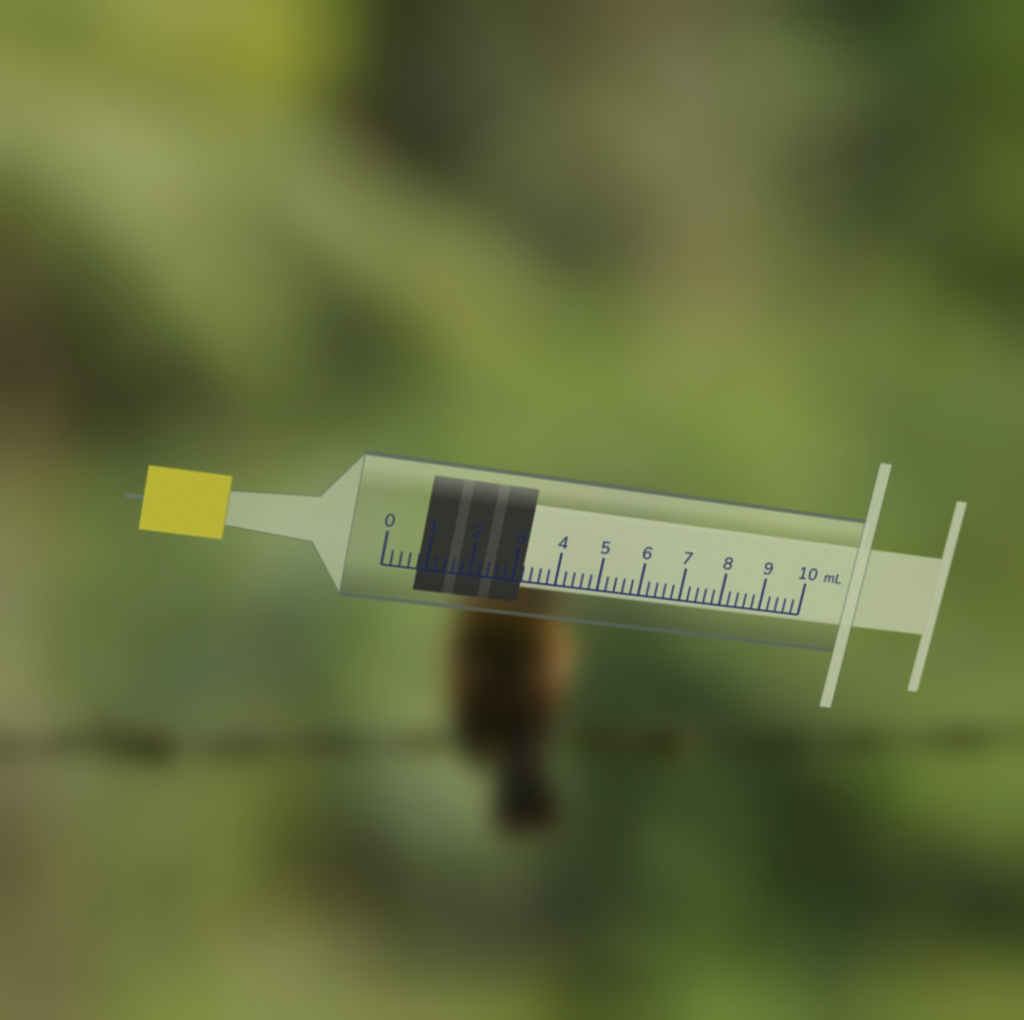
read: 0.8 mL
